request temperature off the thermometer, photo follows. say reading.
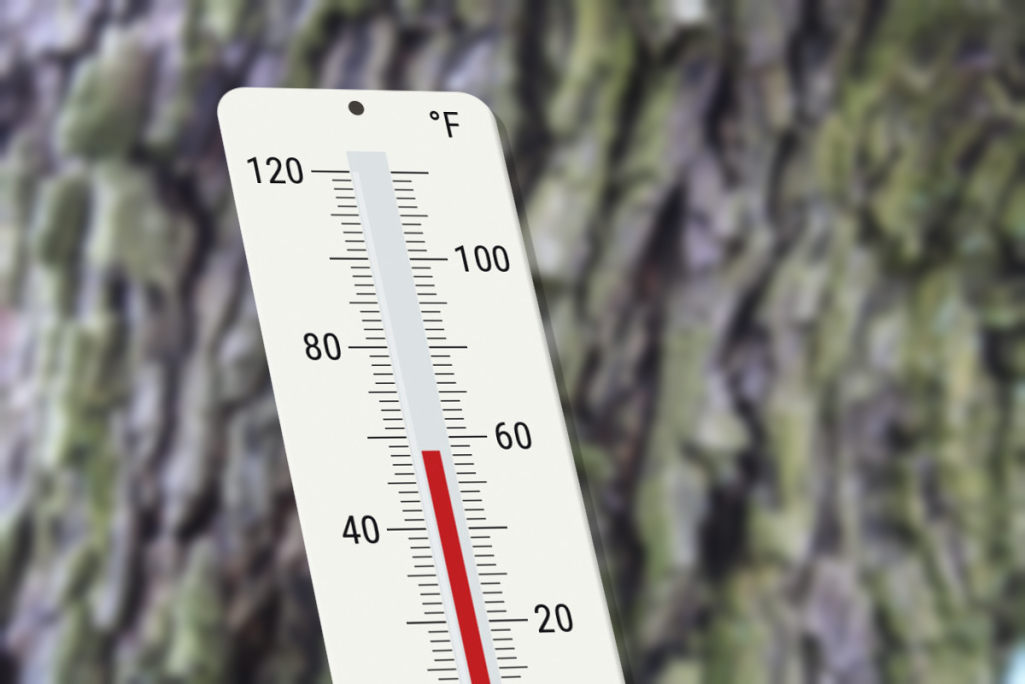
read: 57 °F
